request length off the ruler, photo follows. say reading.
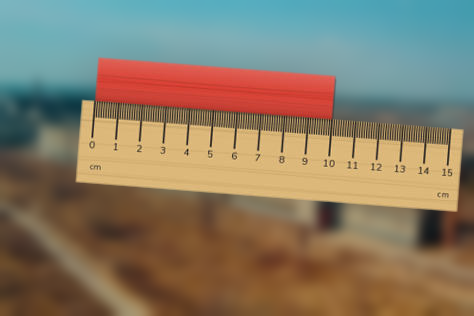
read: 10 cm
